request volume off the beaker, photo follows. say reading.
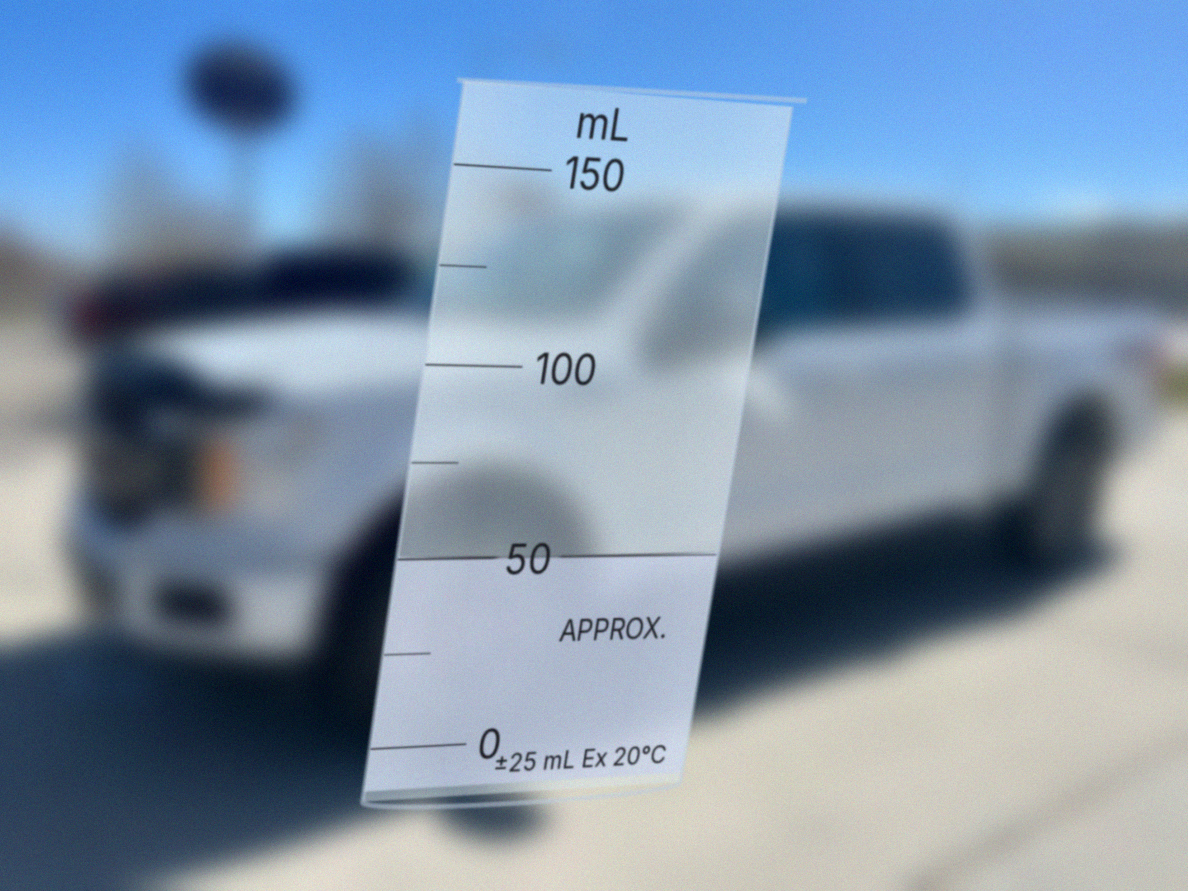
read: 50 mL
